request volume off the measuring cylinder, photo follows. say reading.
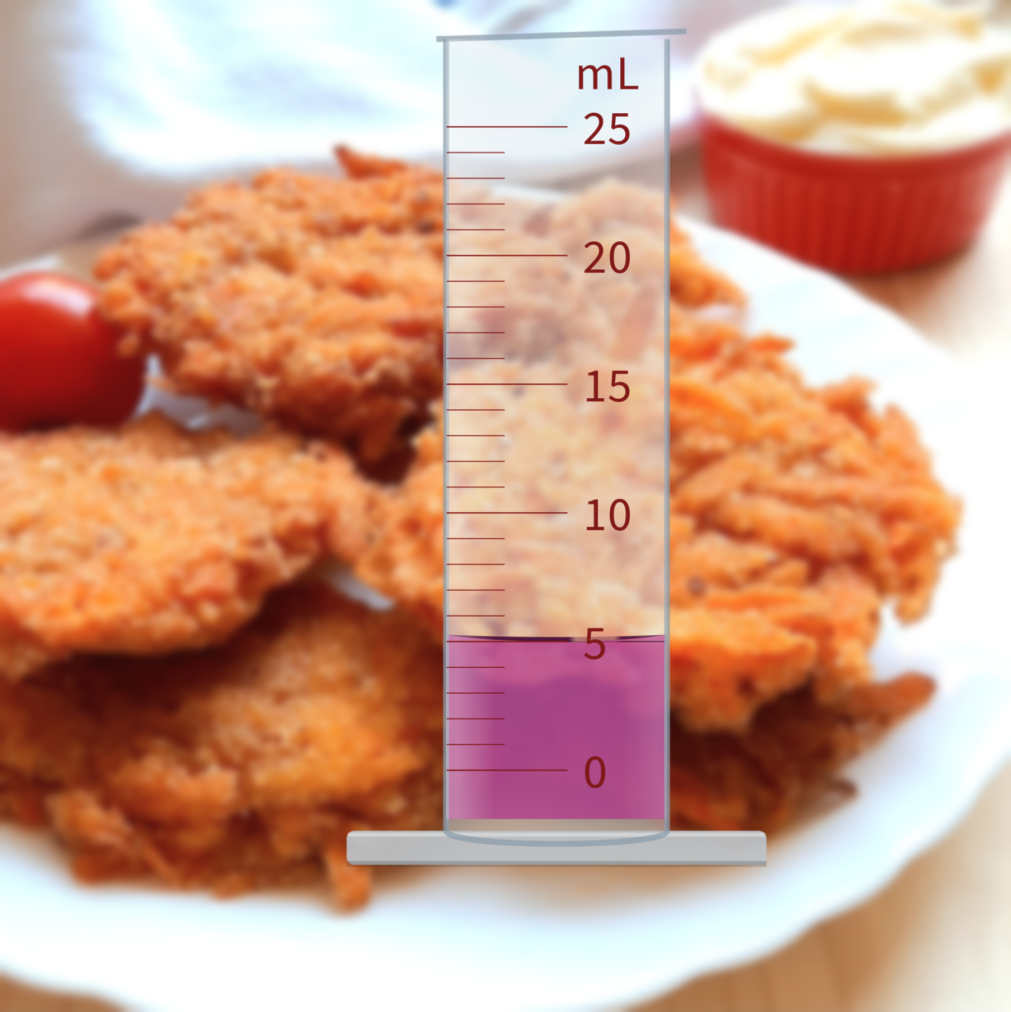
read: 5 mL
